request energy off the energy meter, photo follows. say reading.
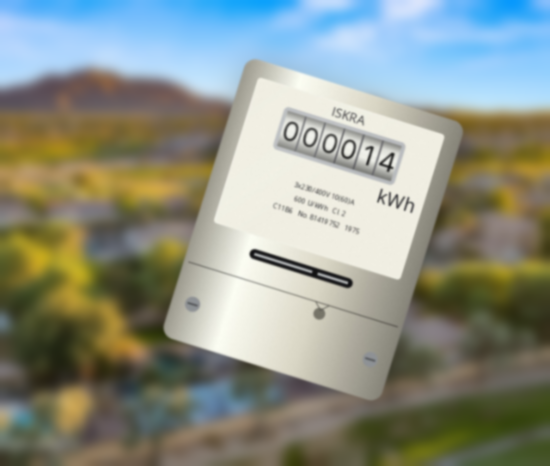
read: 14 kWh
